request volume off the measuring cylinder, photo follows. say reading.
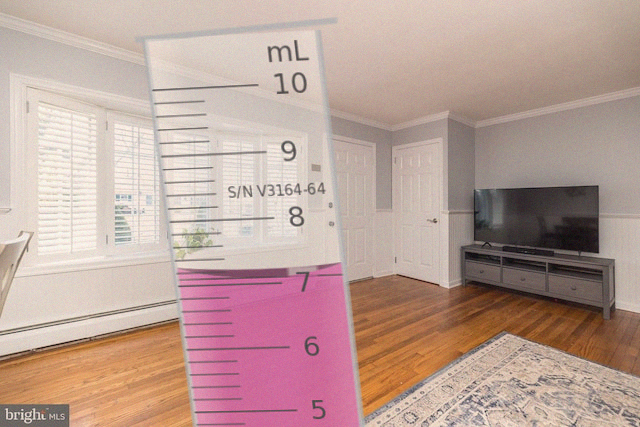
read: 7.1 mL
